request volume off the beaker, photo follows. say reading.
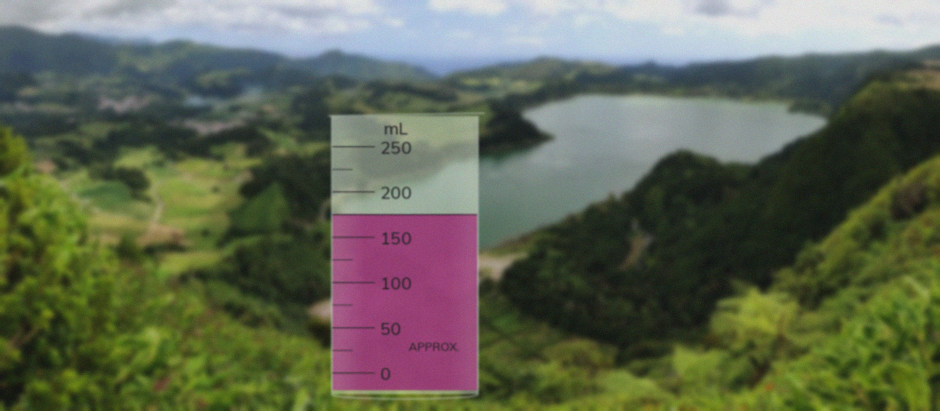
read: 175 mL
